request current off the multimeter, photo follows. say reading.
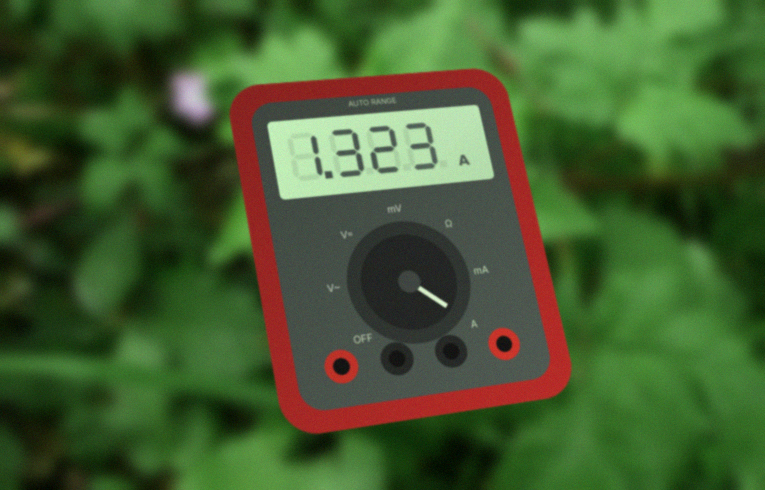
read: 1.323 A
